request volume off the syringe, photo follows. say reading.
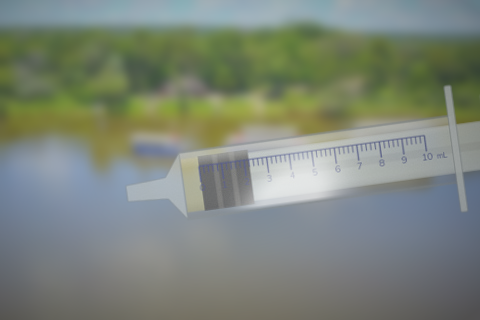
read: 0 mL
